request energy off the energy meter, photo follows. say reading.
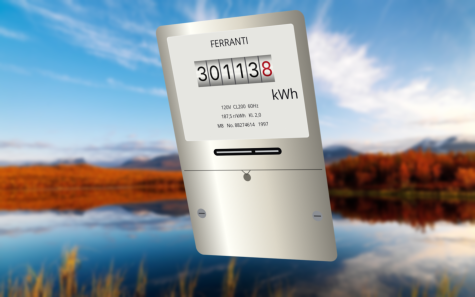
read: 30113.8 kWh
